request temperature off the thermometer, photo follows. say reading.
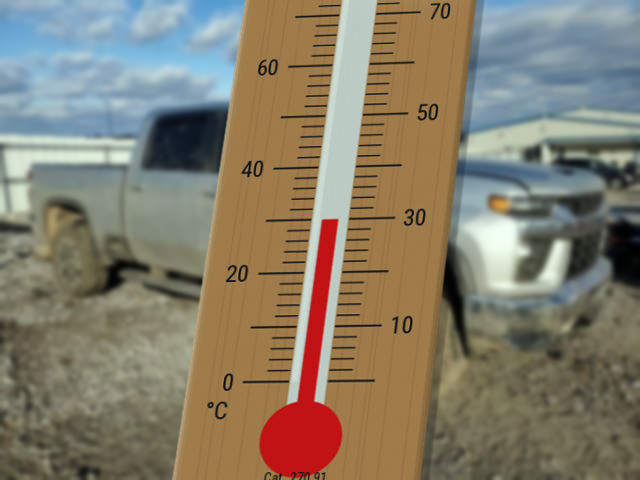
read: 30 °C
